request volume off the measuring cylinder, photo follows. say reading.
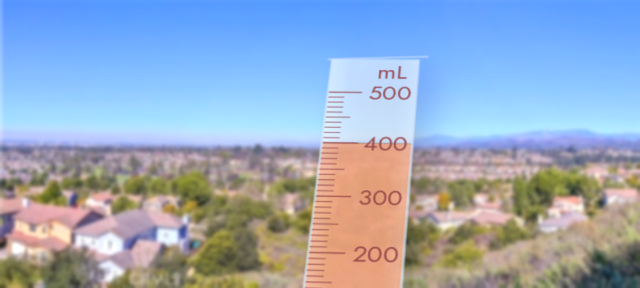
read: 400 mL
